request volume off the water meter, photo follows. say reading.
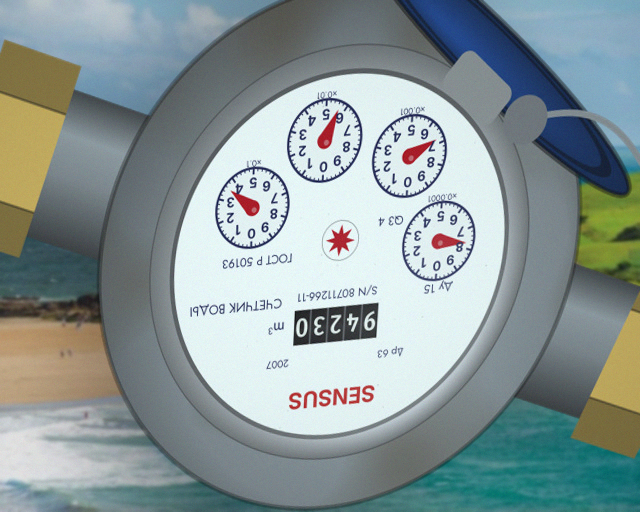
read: 94230.3567 m³
